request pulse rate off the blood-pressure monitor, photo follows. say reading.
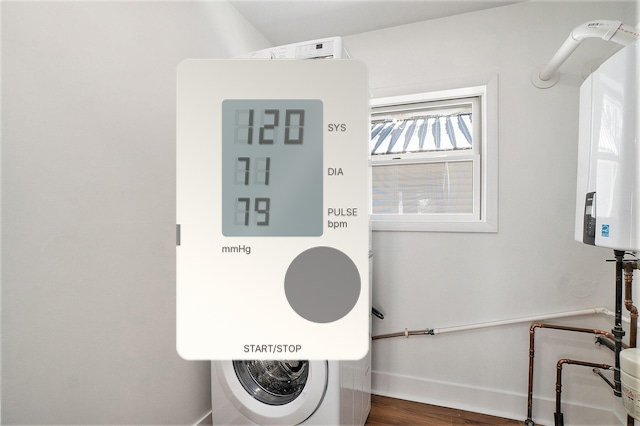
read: 79 bpm
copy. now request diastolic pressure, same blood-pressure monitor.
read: 71 mmHg
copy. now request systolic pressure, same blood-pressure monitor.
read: 120 mmHg
